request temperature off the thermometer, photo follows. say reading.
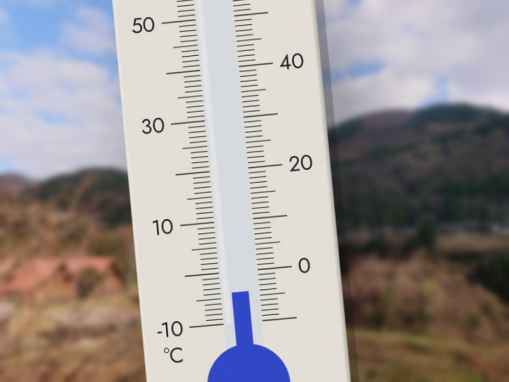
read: -4 °C
